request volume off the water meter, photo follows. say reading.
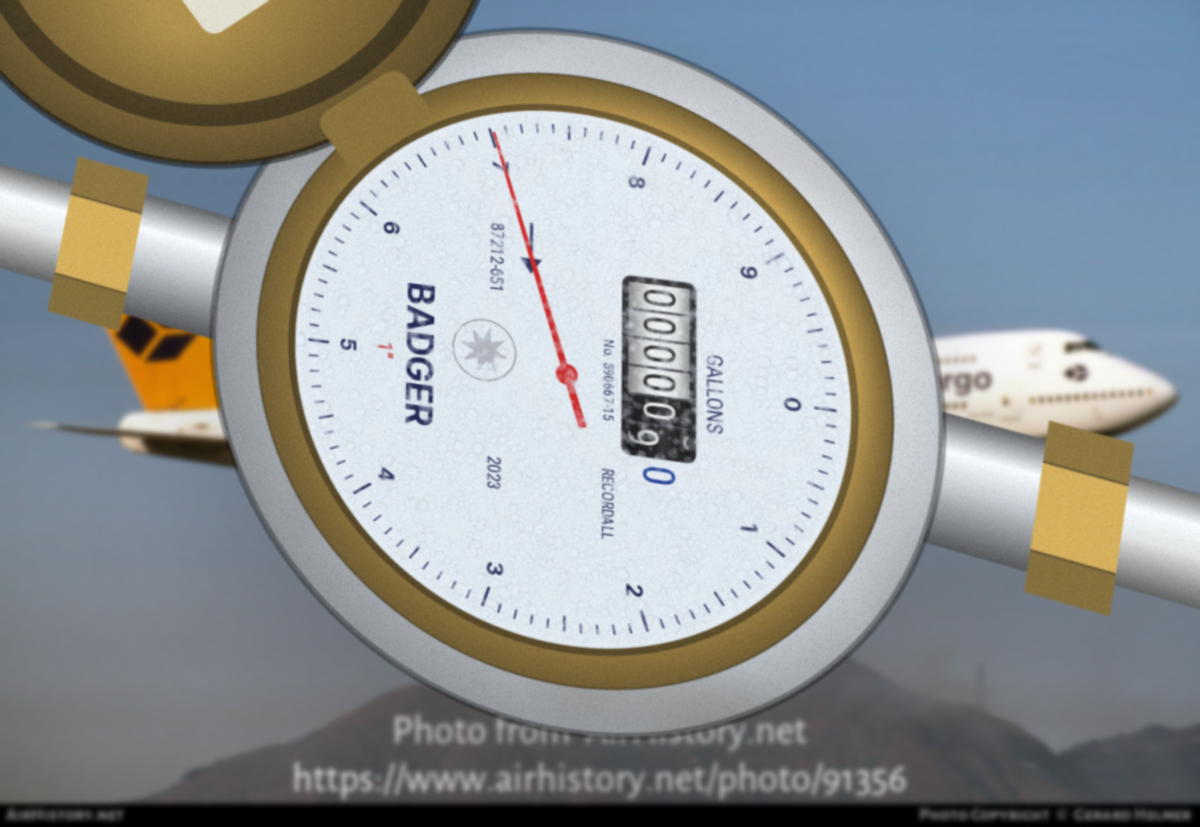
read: 87.0 gal
